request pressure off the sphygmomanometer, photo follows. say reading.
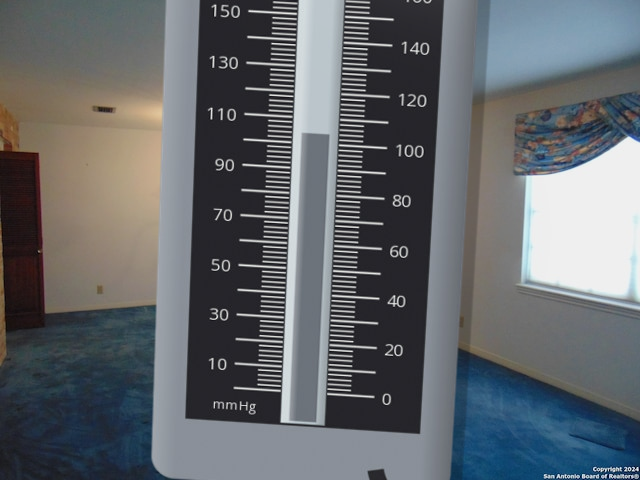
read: 104 mmHg
